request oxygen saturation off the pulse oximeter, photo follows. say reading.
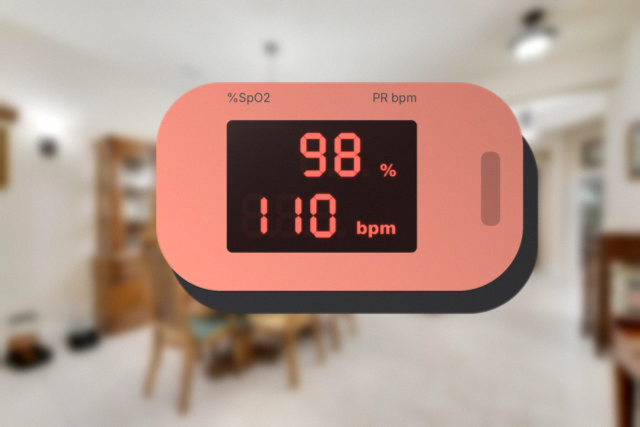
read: 98 %
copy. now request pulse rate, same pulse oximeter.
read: 110 bpm
